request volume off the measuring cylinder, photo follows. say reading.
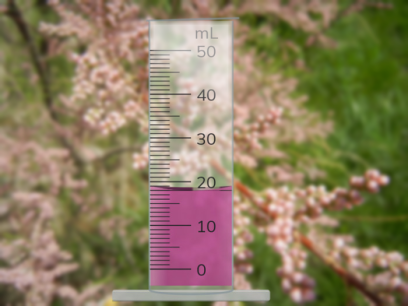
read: 18 mL
